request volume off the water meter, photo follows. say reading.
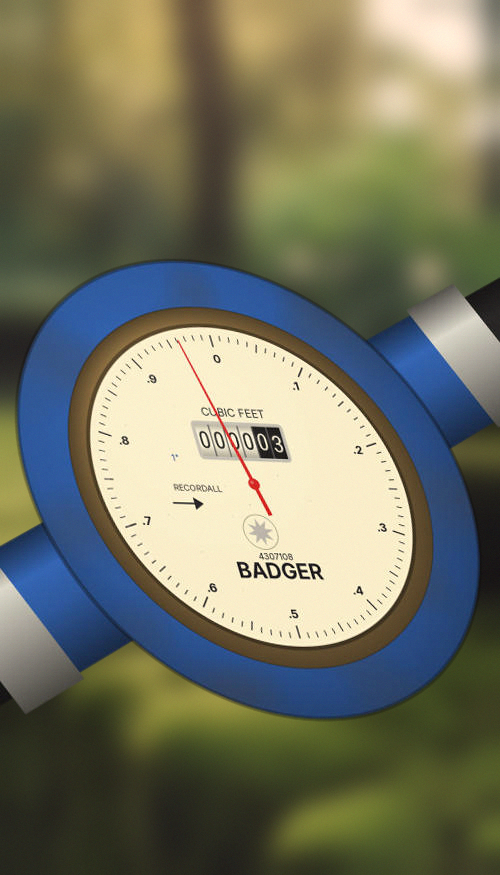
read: 2.96 ft³
